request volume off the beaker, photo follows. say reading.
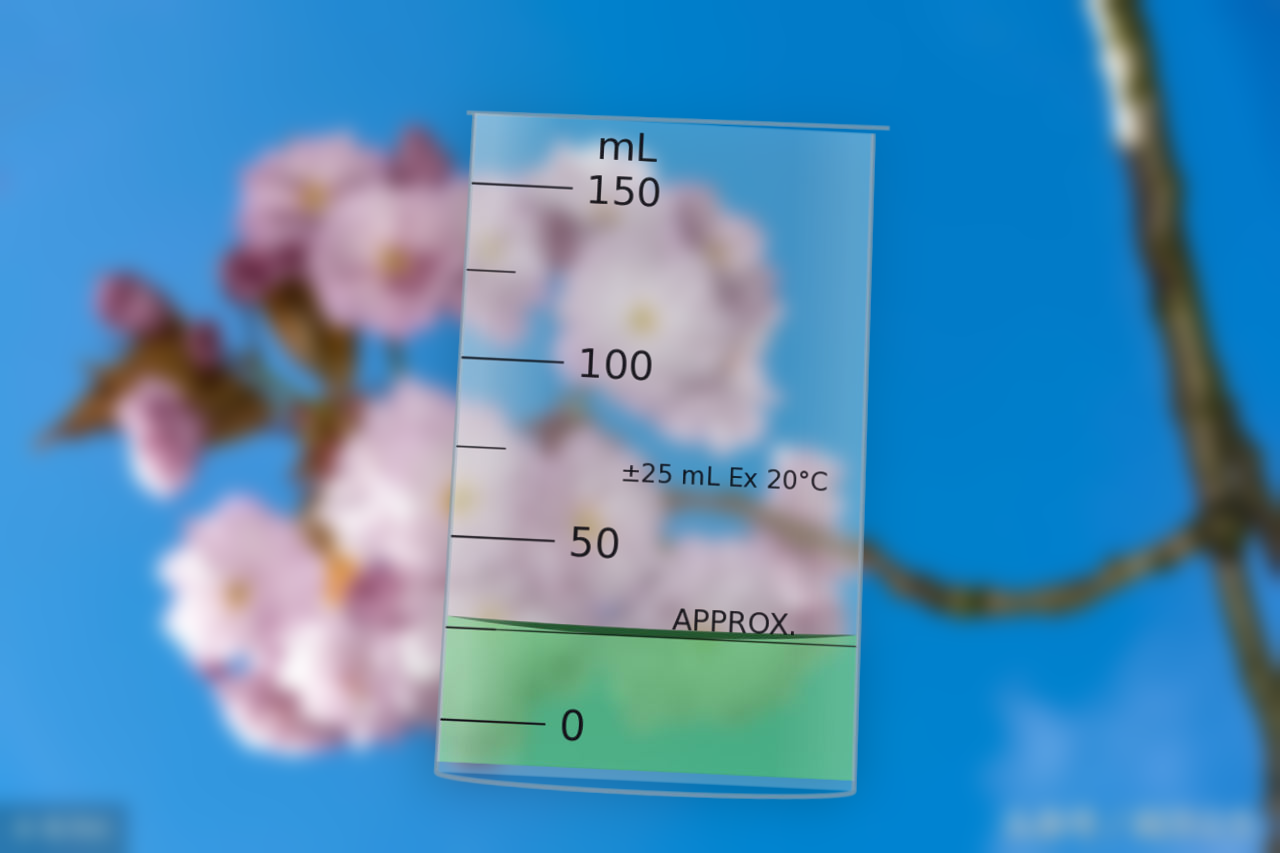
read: 25 mL
